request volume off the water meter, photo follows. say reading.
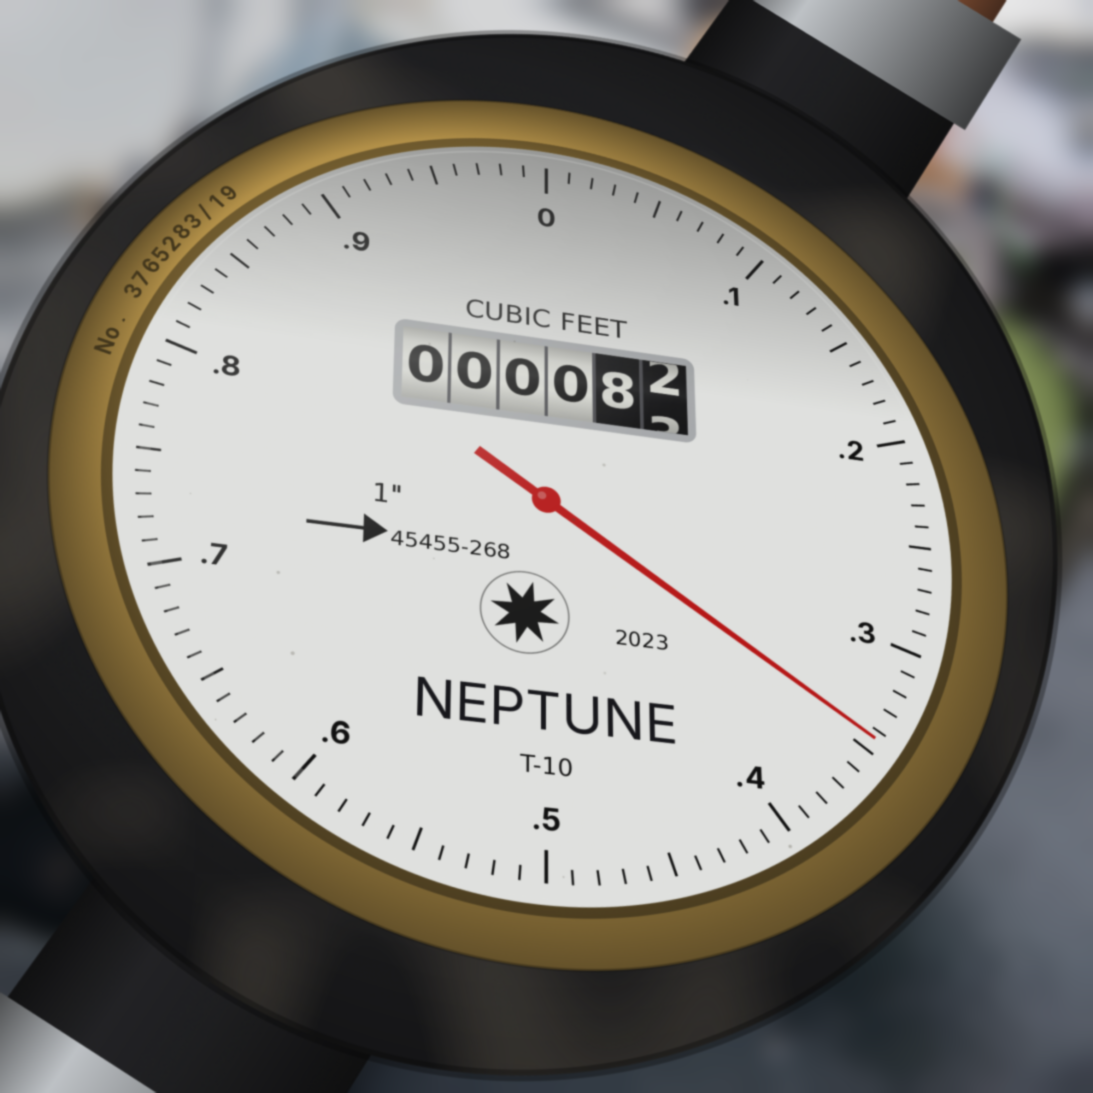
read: 82.34 ft³
